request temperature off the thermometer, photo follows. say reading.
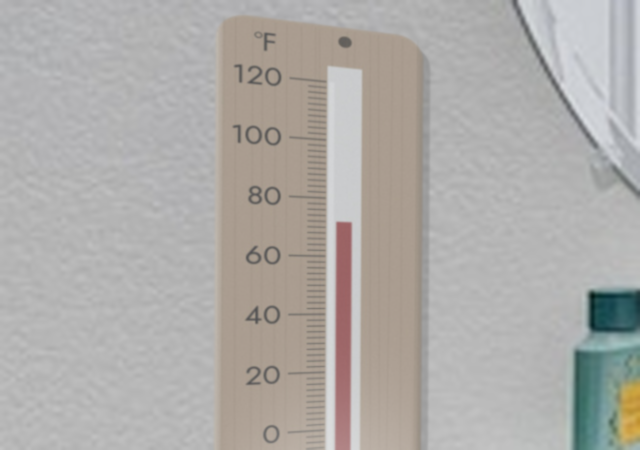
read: 72 °F
